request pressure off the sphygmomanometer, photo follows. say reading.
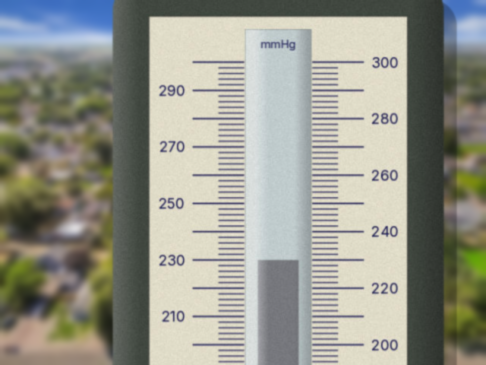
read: 230 mmHg
